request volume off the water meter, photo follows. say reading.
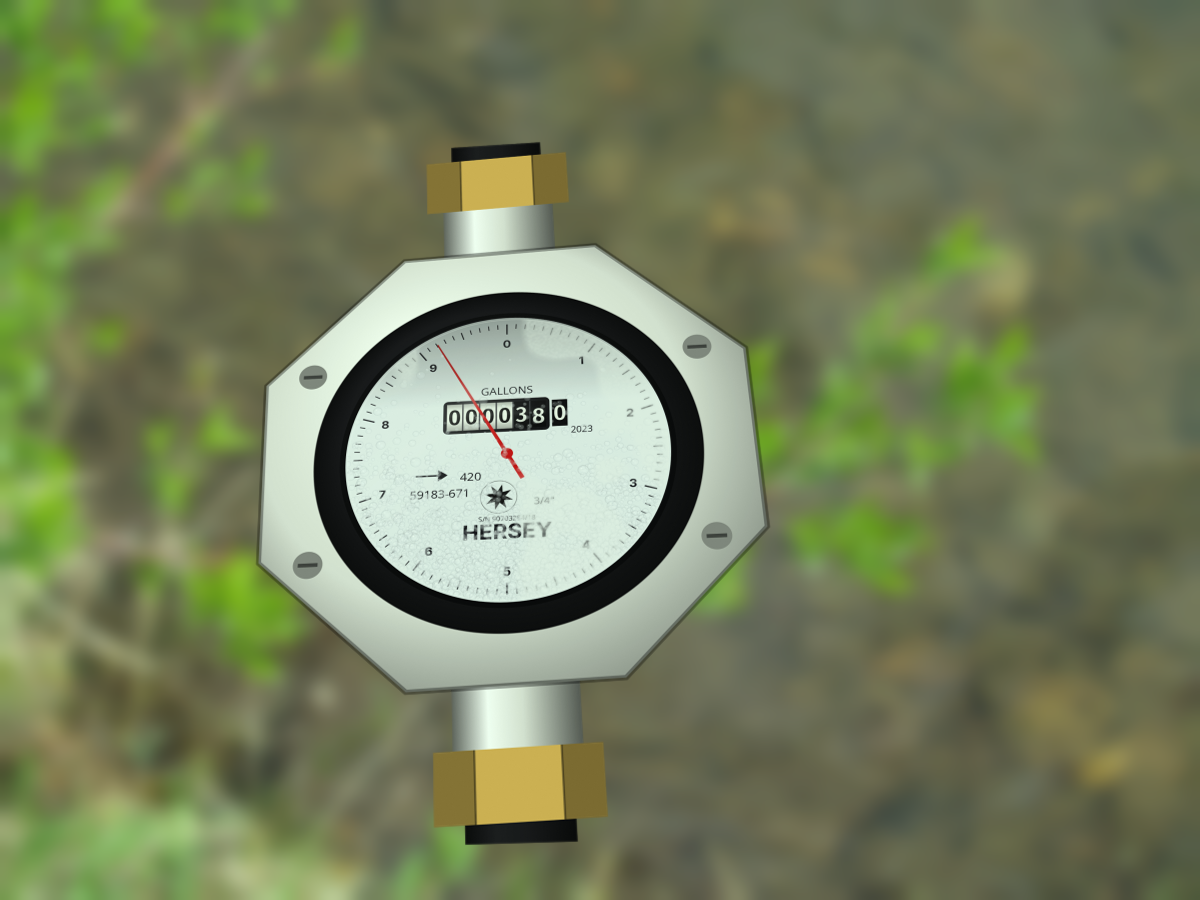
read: 379.2 gal
